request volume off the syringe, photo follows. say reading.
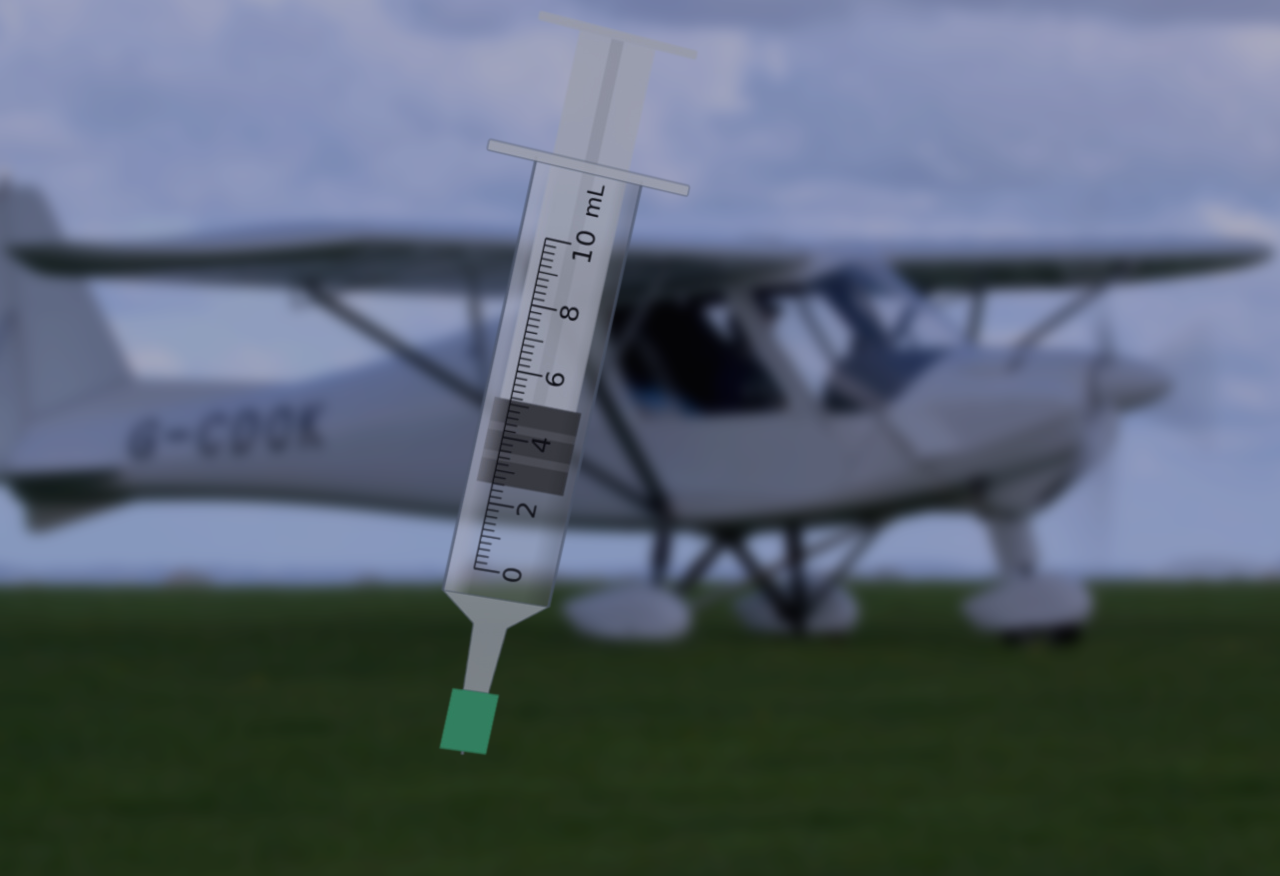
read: 2.6 mL
